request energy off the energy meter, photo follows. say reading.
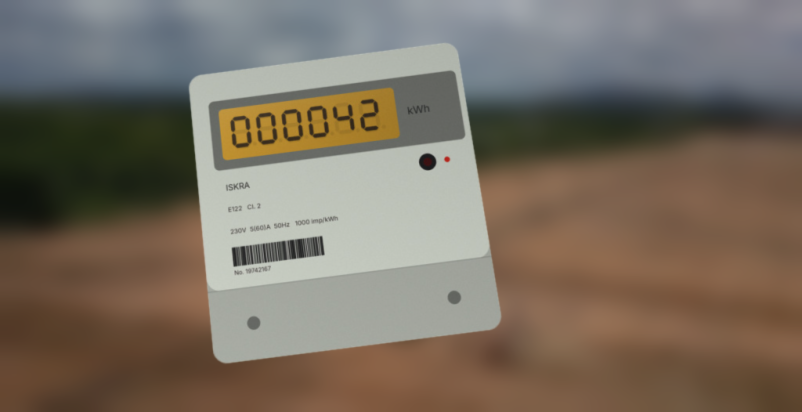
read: 42 kWh
